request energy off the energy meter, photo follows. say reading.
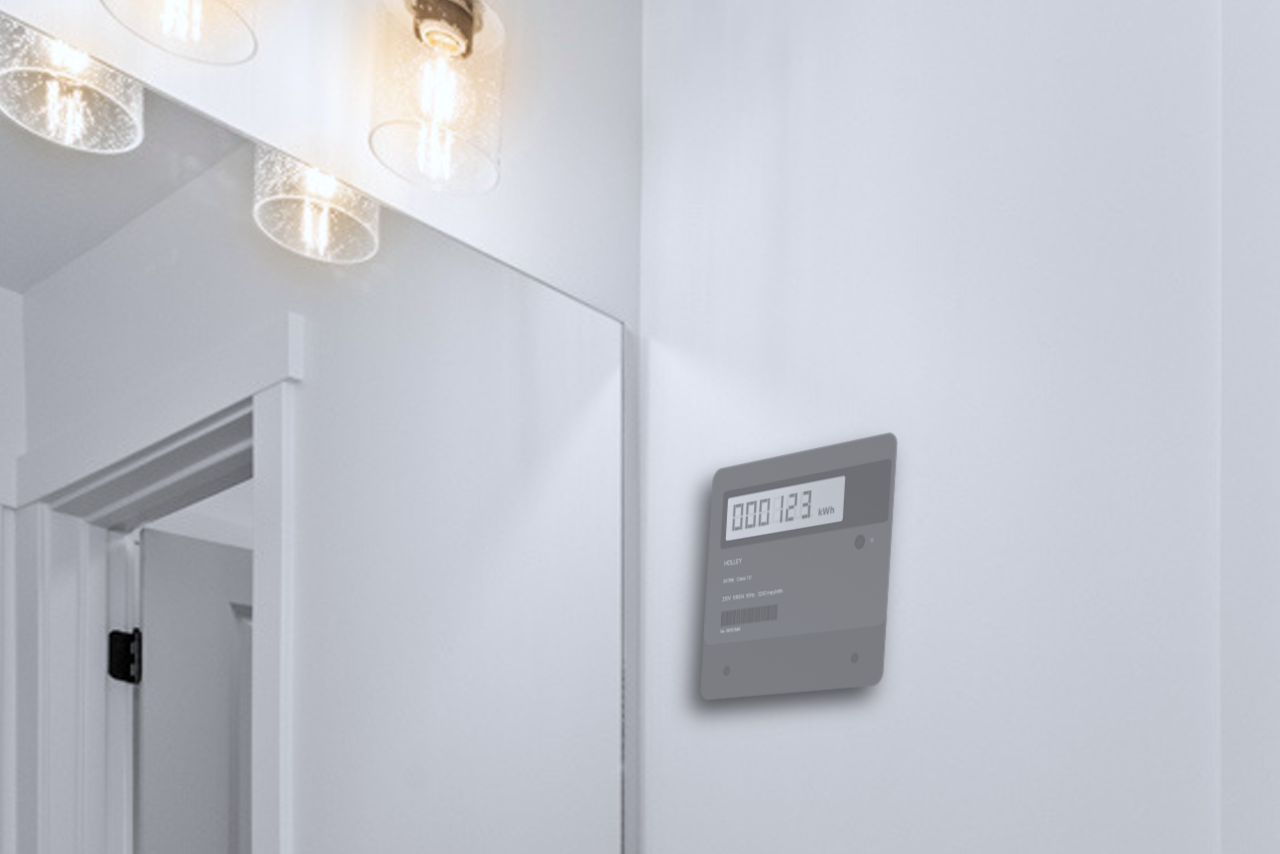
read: 123 kWh
